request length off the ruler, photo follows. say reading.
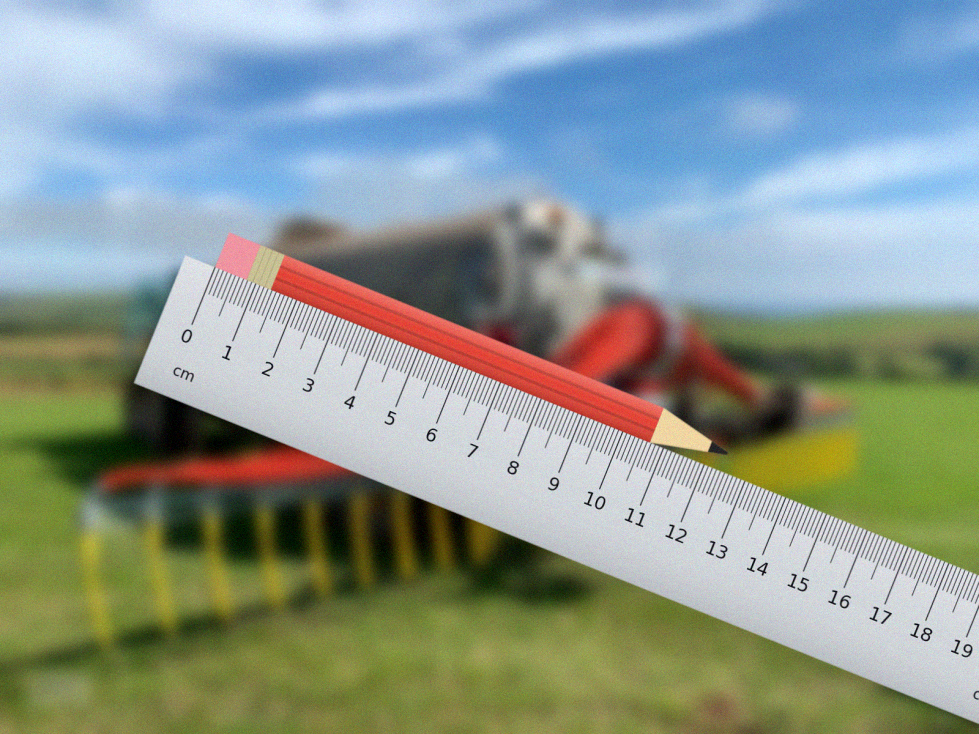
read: 12.4 cm
